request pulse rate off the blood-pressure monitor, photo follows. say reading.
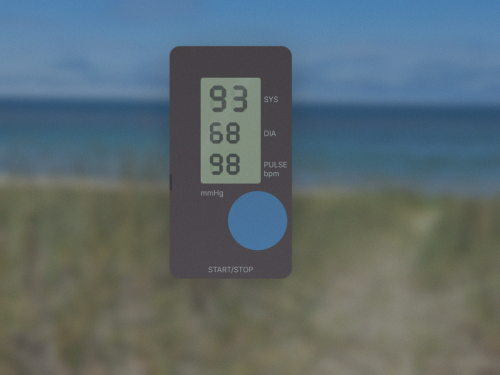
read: 98 bpm
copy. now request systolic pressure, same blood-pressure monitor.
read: 93 mmHg
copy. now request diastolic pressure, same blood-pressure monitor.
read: 68 mmHg
